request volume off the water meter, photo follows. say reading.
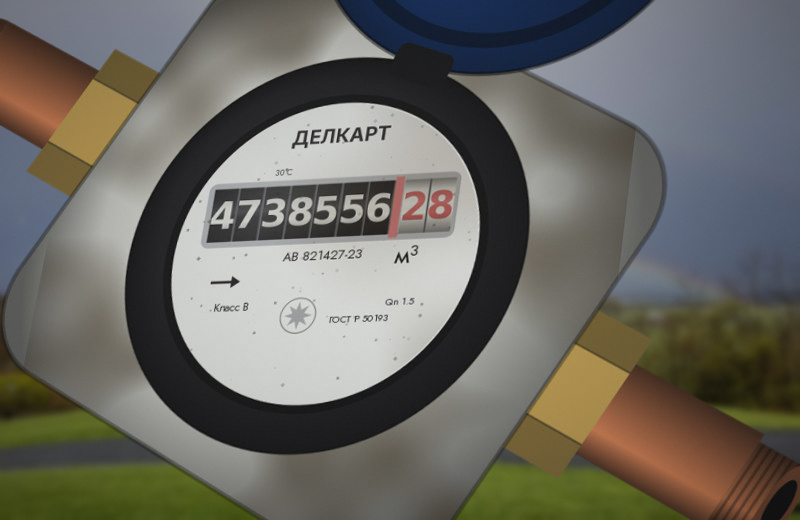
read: 4738556.28 m³
